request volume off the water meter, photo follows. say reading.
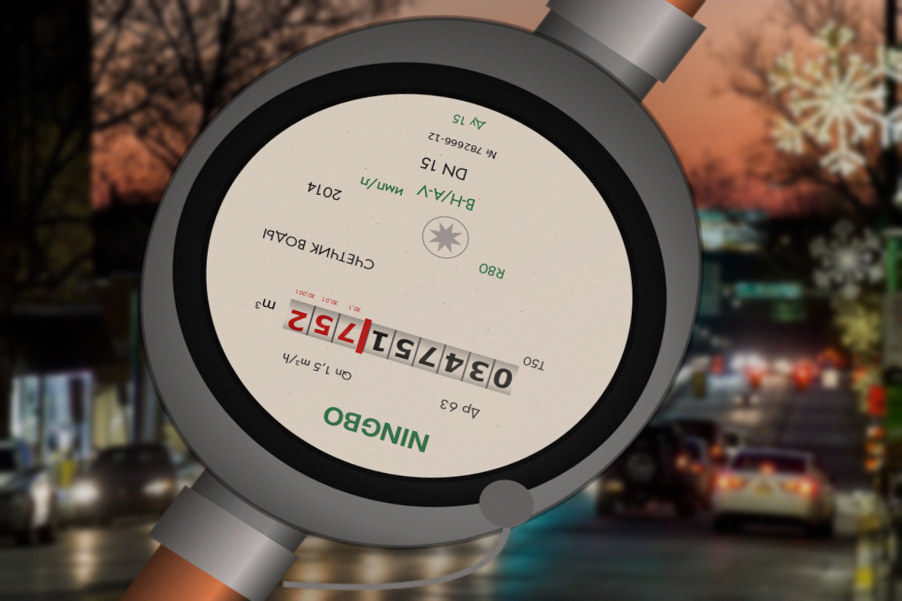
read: 34751.752 m³
